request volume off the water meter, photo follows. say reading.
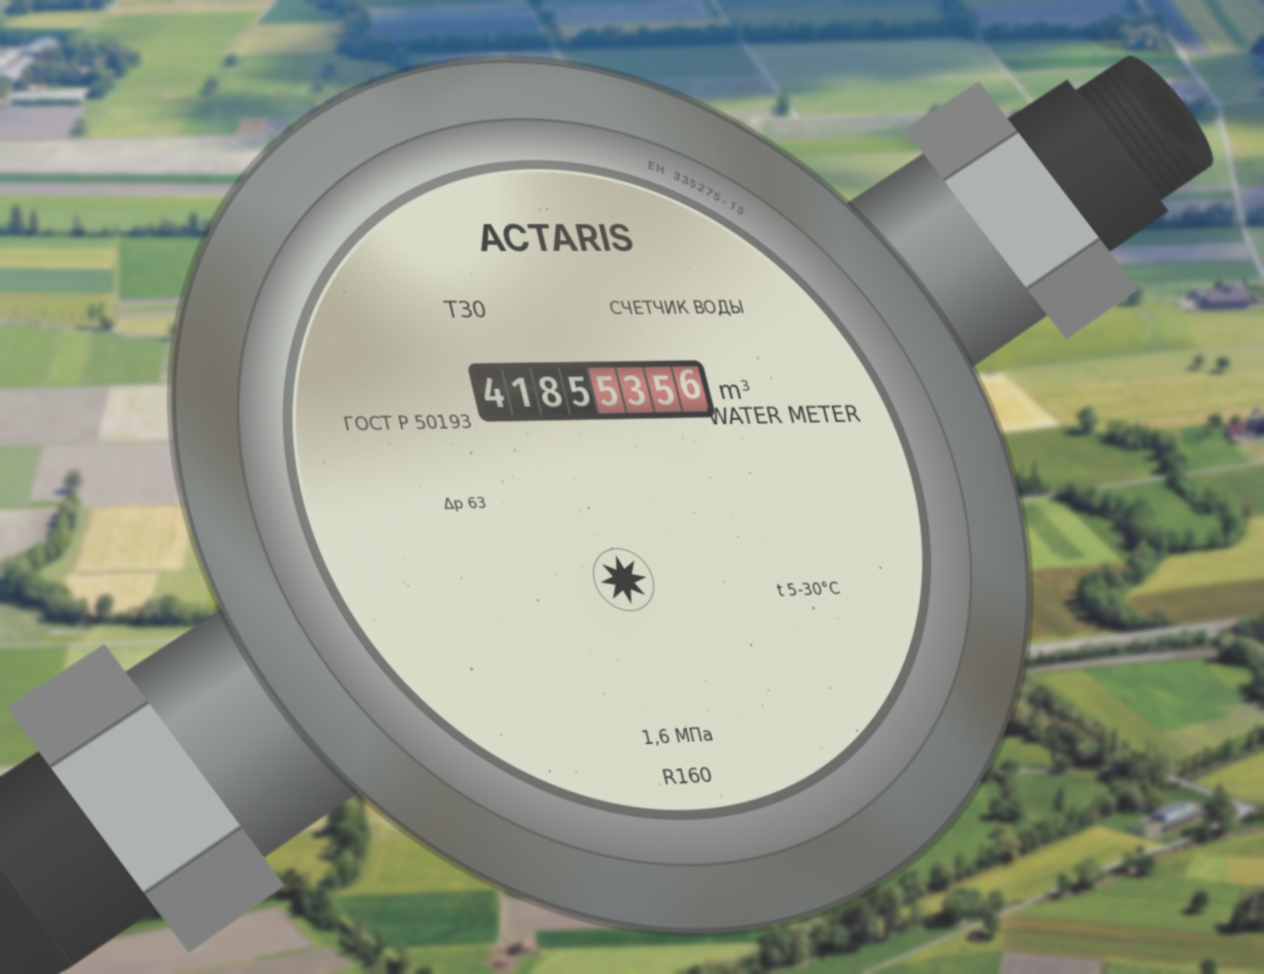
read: 4185.5356 m³
